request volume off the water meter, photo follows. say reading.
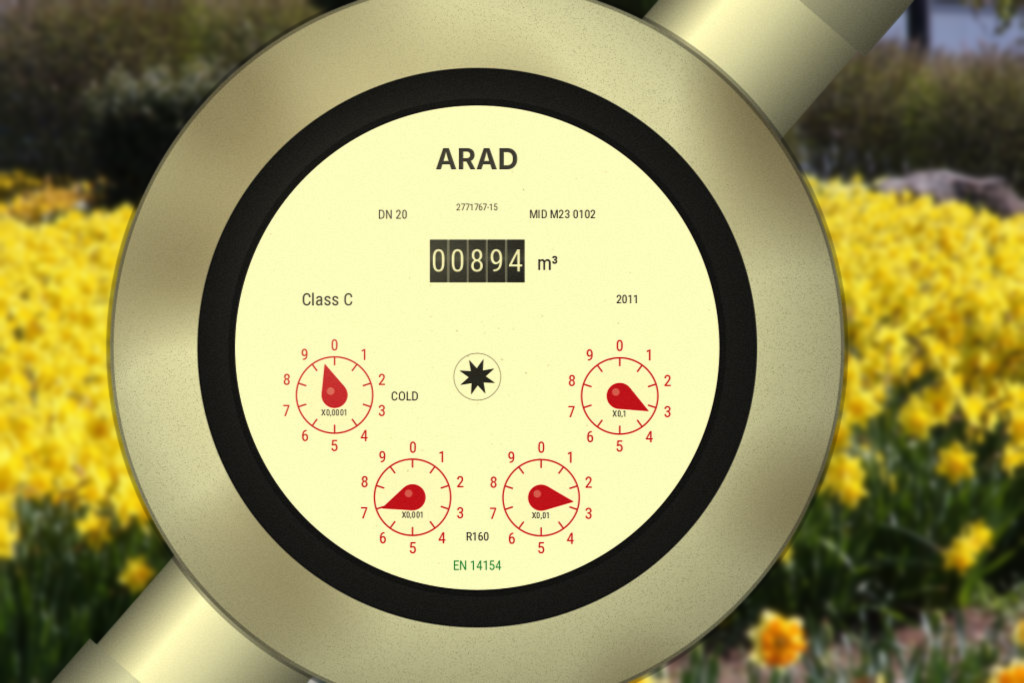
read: 894.3269 m³
